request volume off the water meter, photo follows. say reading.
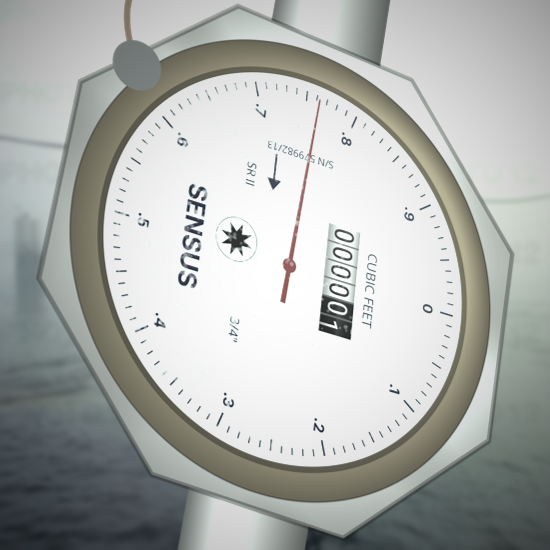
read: 0.76 ft³
